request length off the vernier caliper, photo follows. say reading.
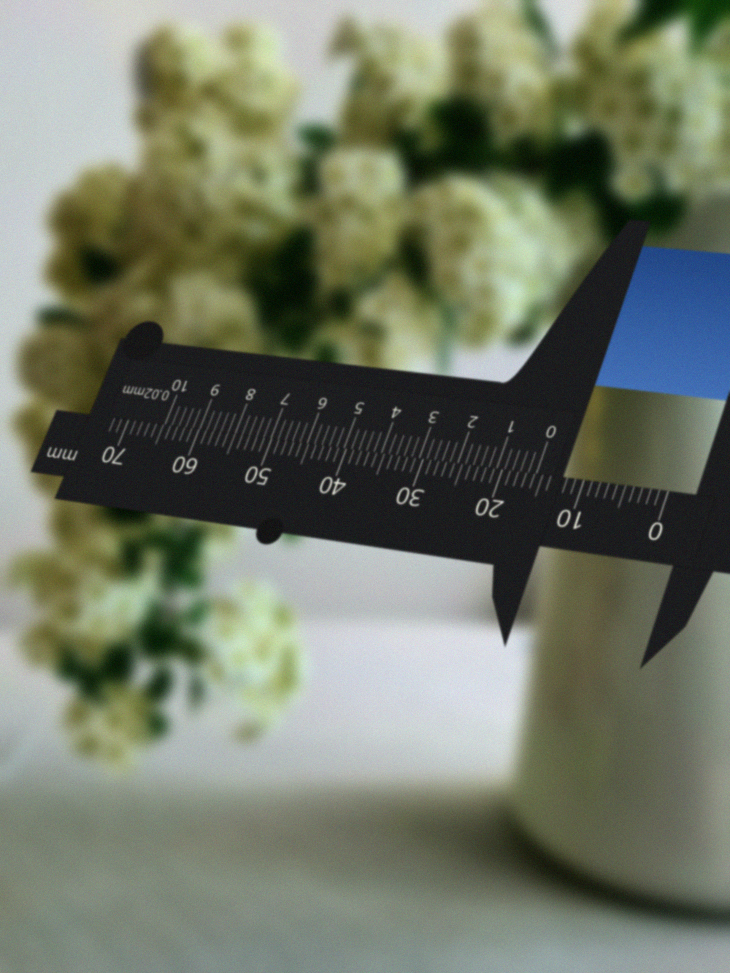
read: 15.8 mm
